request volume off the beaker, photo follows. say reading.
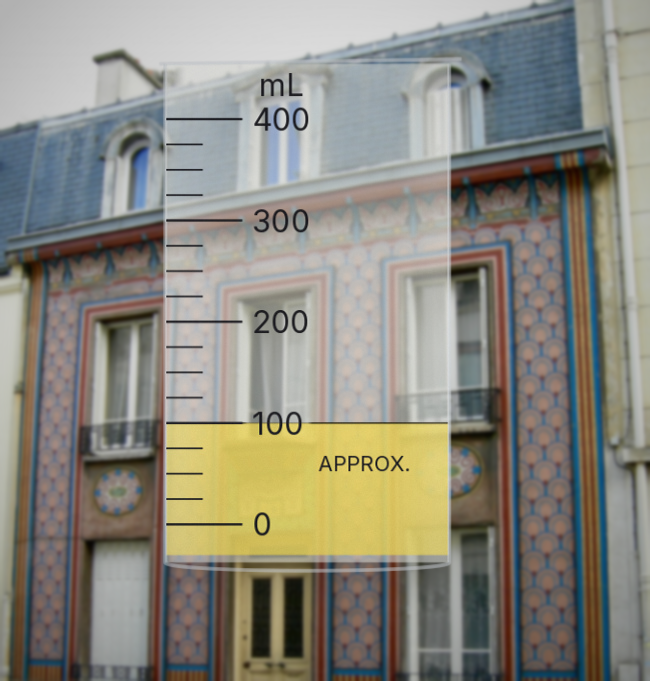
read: 100 mL
